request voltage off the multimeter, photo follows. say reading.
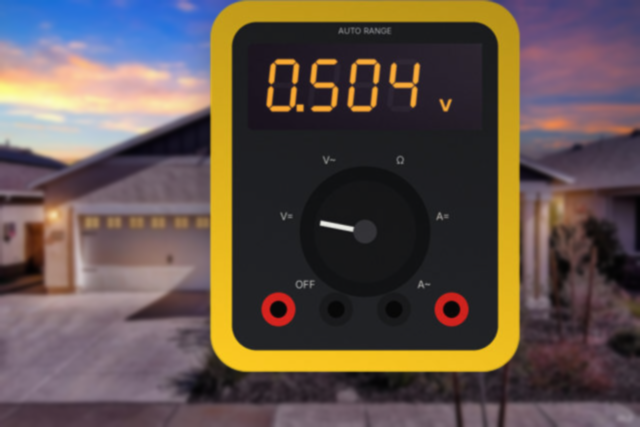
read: 0.504 V
